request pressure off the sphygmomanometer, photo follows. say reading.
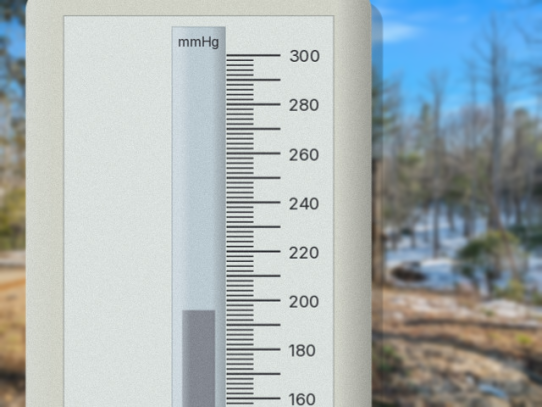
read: 196 mmHg
